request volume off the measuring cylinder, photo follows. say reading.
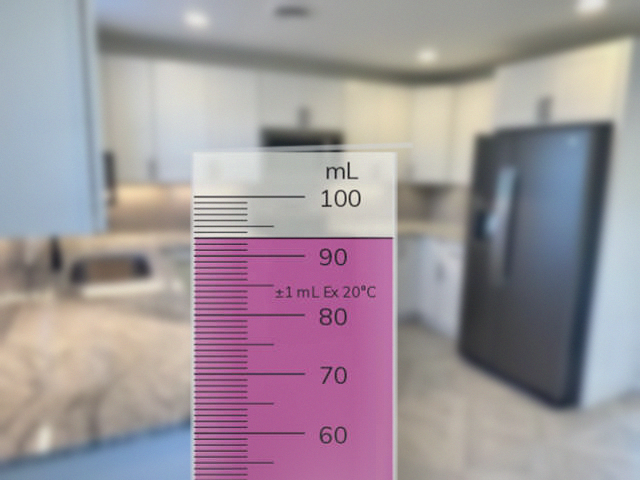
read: 93 mL
